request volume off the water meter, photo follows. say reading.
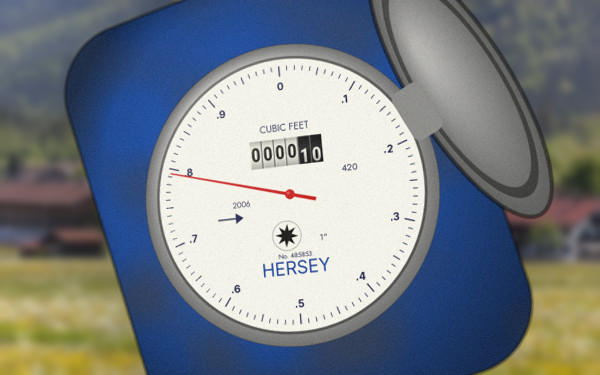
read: 9.79 ft³
